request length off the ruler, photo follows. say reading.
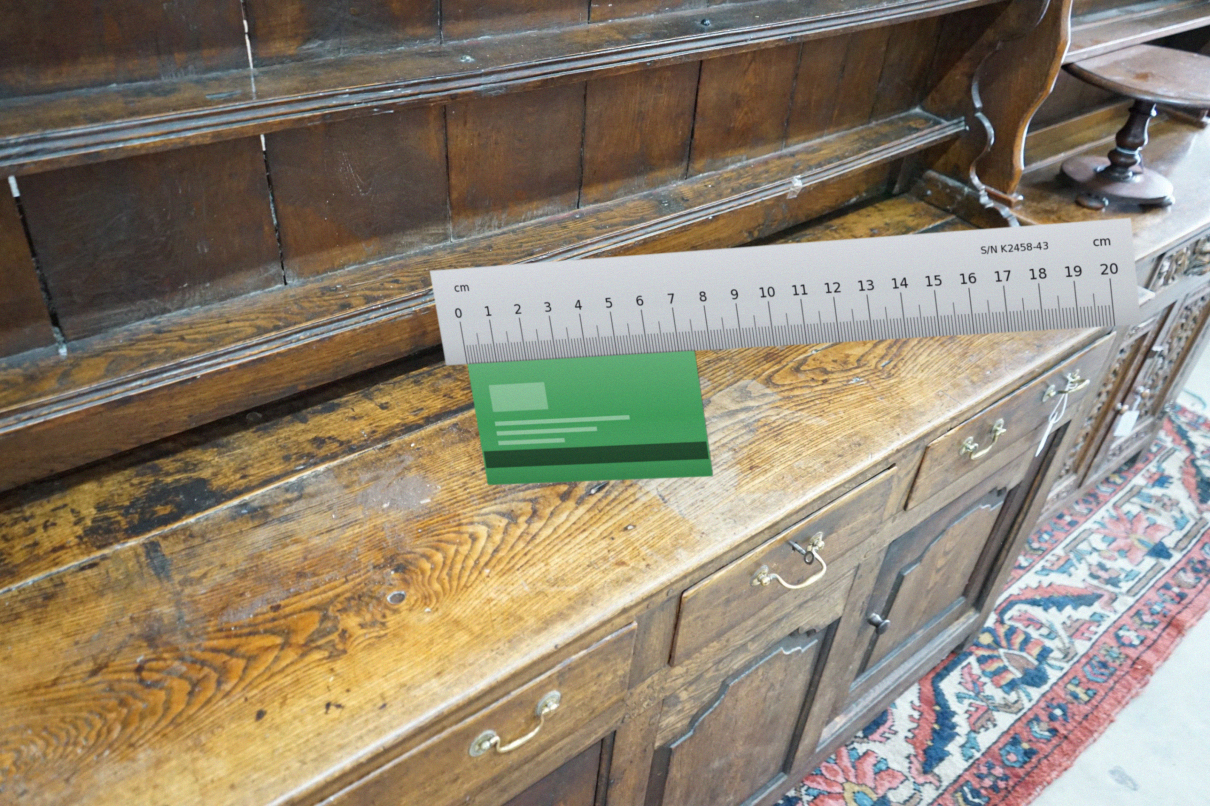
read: 7.5 cm
